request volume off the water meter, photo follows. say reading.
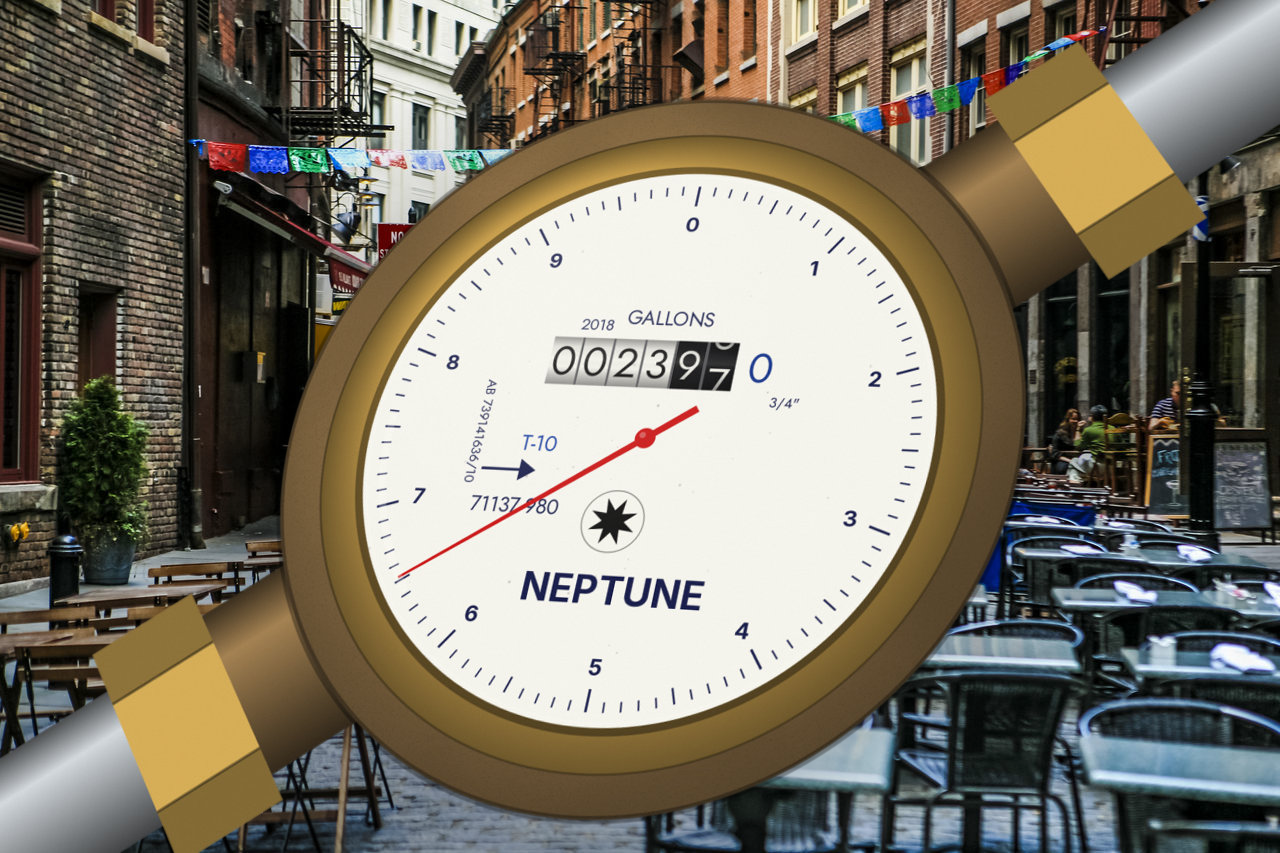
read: 23966.5 gal
